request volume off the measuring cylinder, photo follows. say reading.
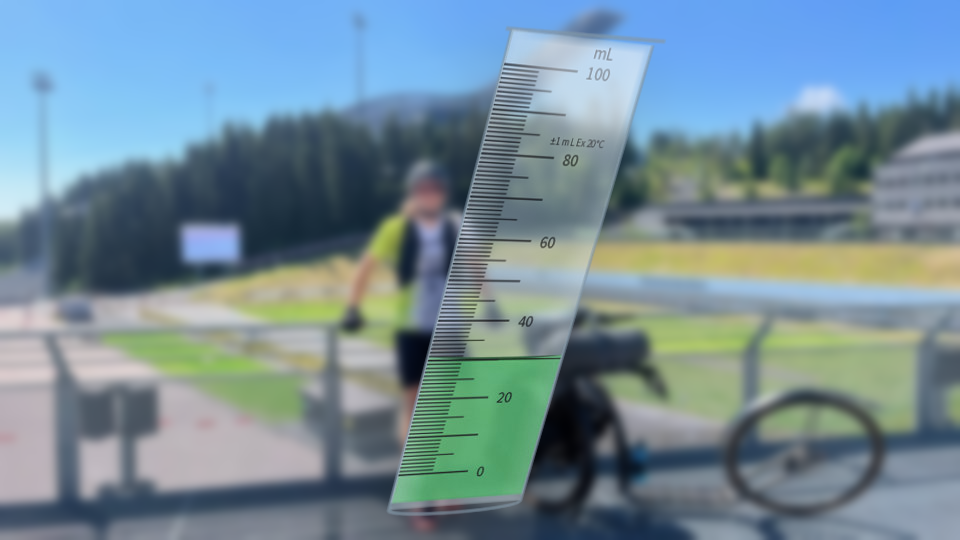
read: 30 mL
